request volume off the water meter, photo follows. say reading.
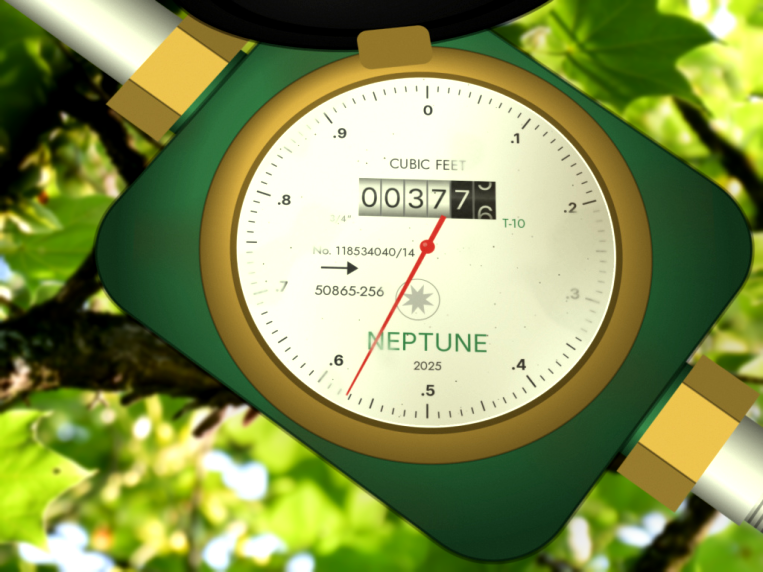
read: 3775.57 ft³
